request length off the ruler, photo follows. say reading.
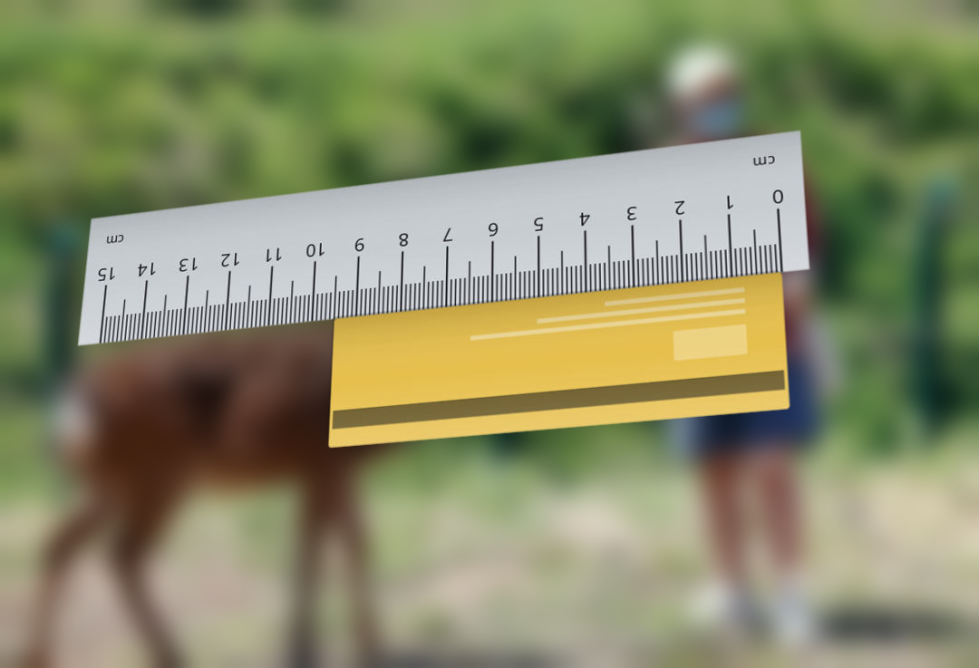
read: 9.5 cm
